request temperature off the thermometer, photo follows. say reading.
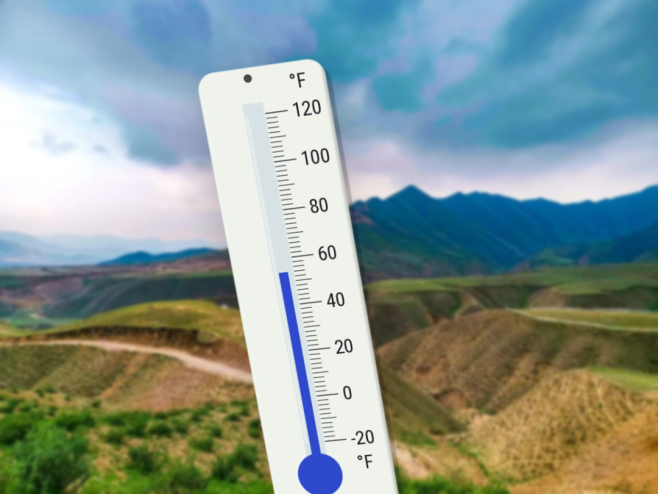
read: 54 °F
